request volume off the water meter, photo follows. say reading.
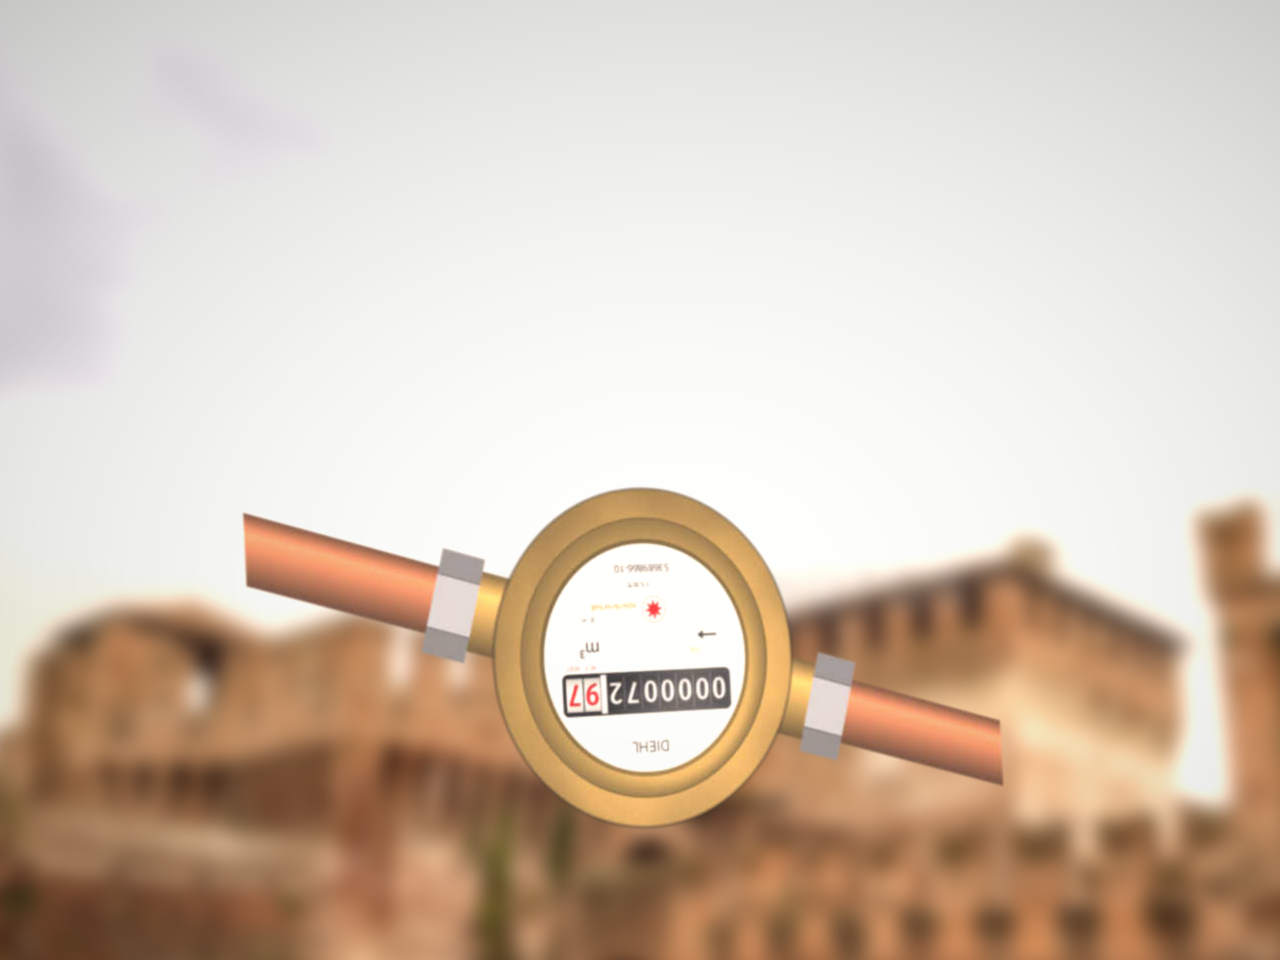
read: 72.97 m³
